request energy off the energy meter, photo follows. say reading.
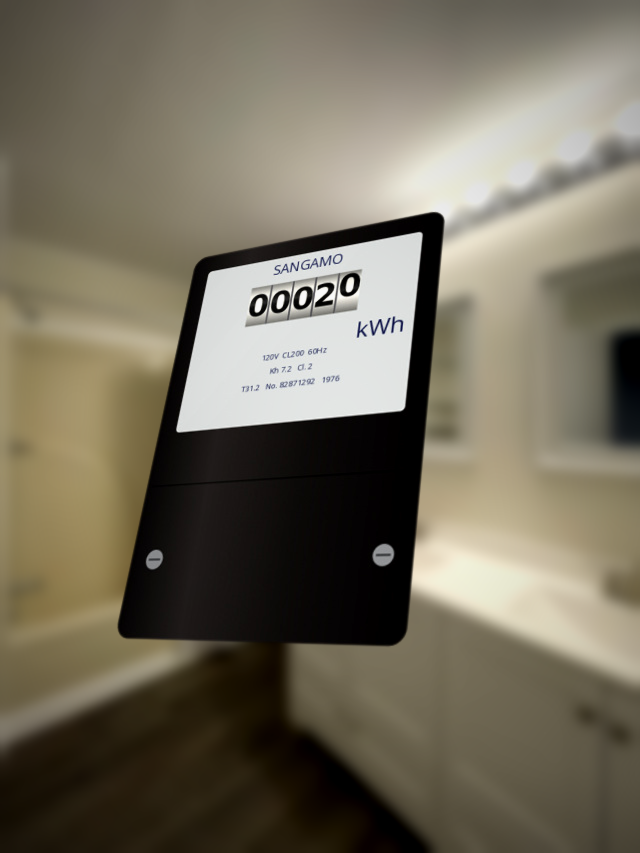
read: 20 kWh
